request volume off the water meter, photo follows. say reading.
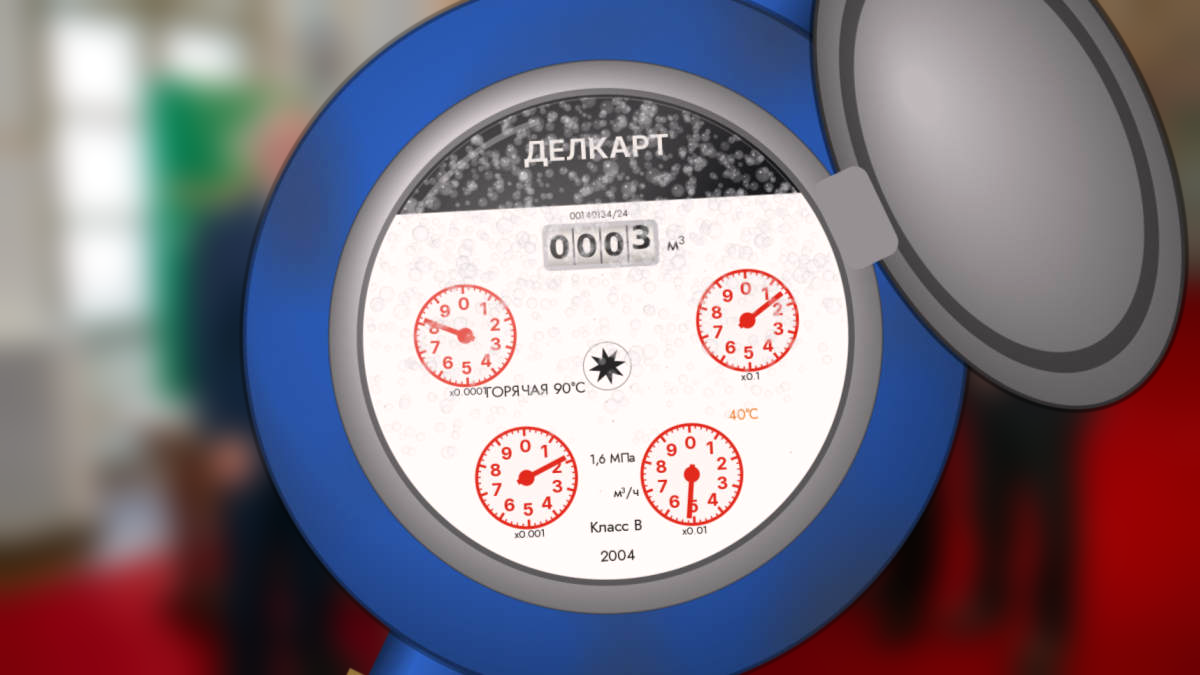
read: 3.1518 m³
